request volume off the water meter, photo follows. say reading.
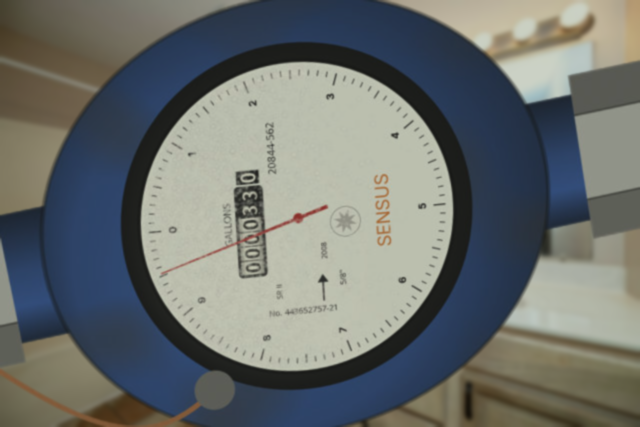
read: 329.5 gal
